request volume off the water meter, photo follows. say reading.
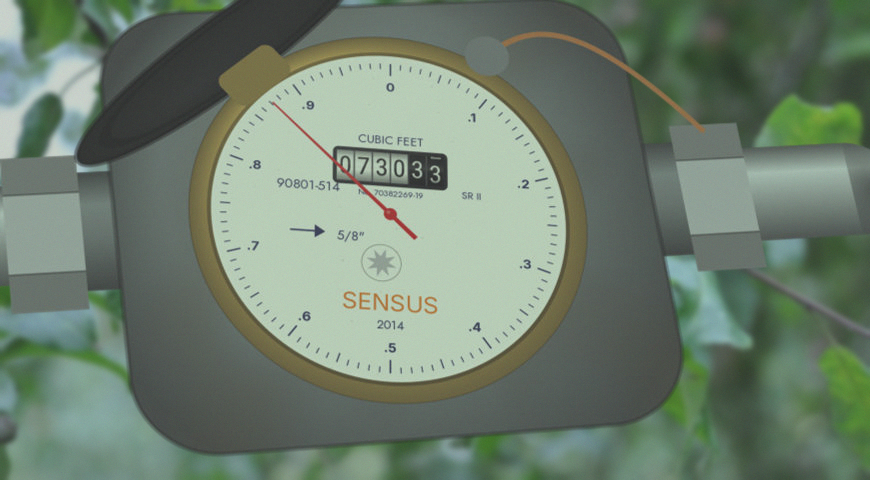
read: 73032.87 ft³
